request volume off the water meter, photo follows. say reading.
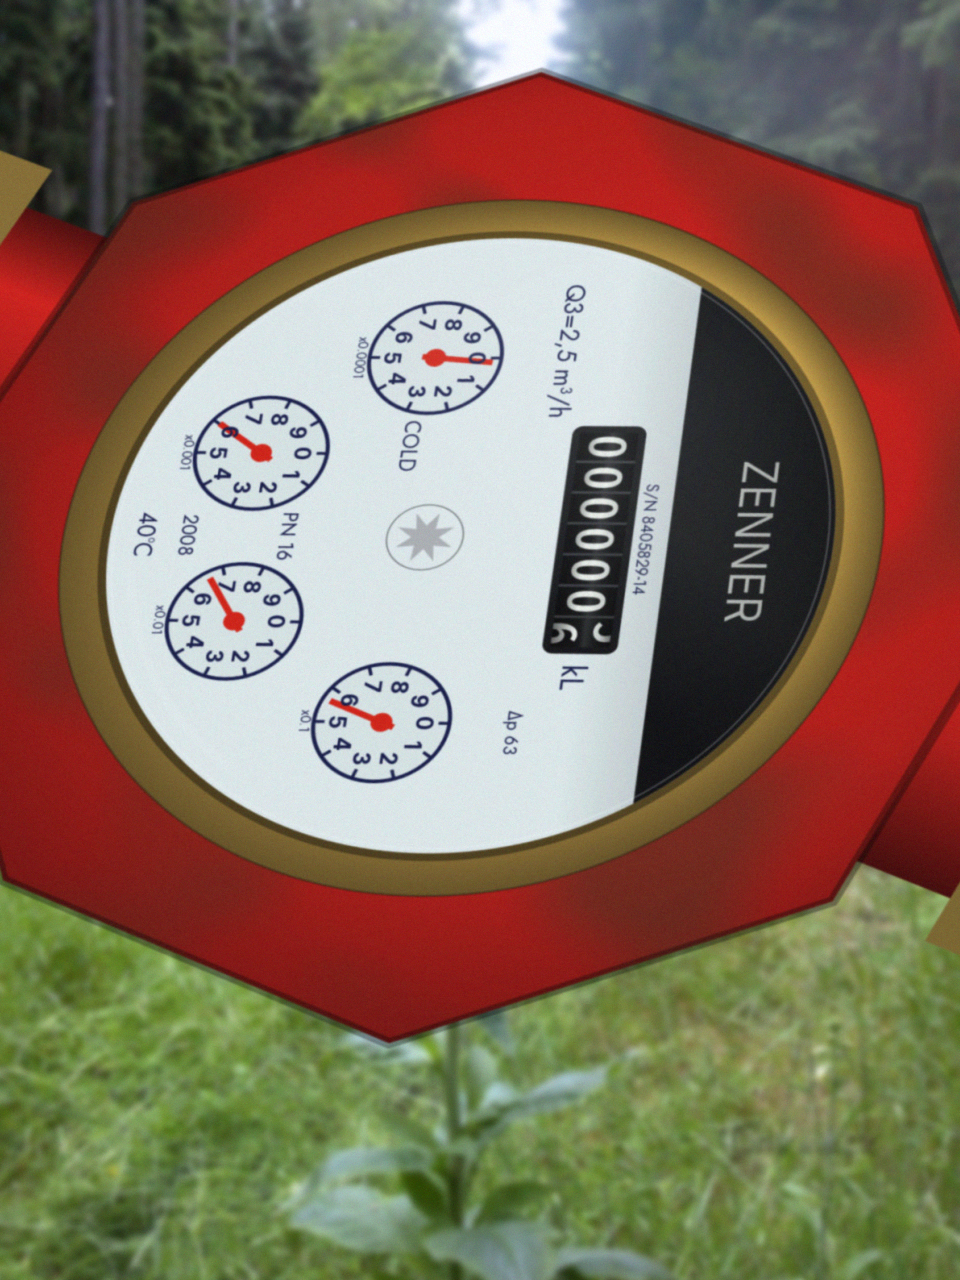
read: 5.5660 kL
